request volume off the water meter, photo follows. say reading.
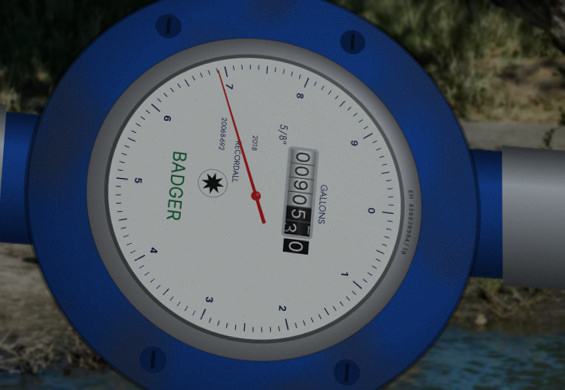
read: 90526.9 gal
